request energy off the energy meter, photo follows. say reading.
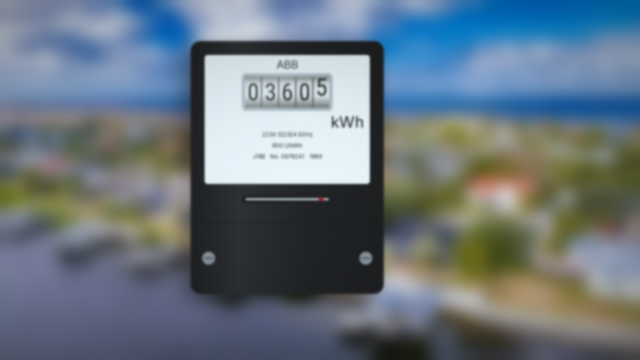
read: 3605 kWh
